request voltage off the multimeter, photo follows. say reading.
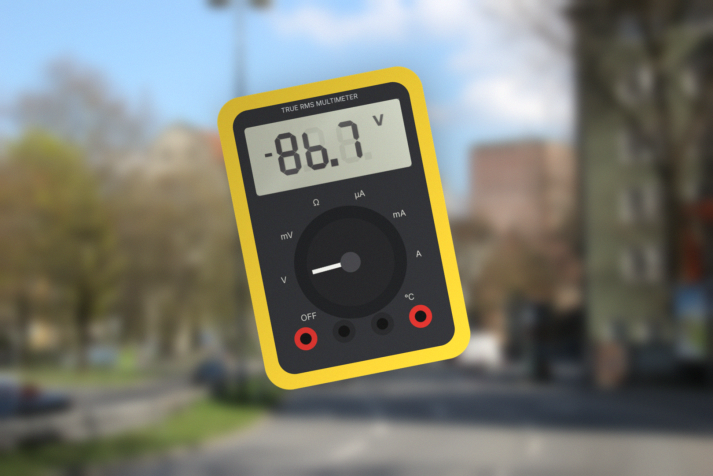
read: -86.7 V
